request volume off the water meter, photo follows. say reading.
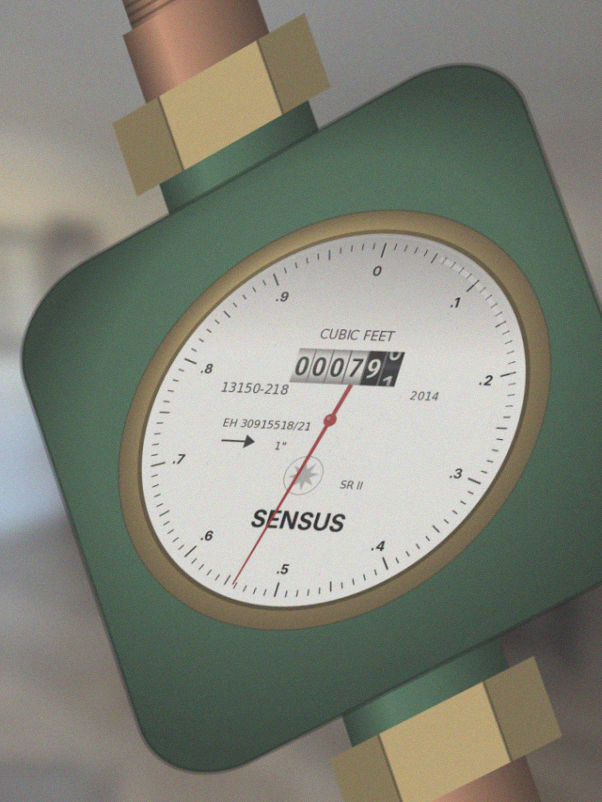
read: 790.54 ft³
